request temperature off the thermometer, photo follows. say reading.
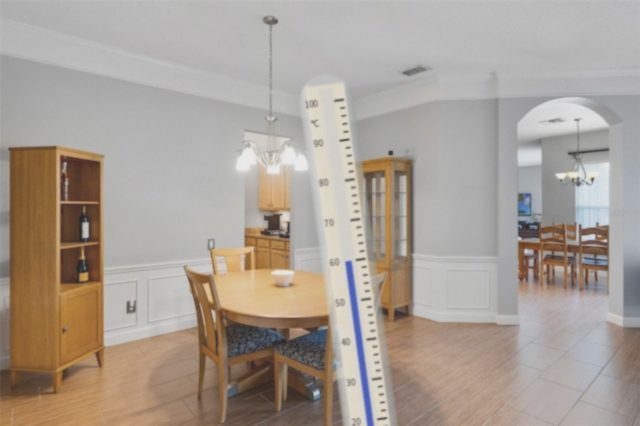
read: 60 °C
